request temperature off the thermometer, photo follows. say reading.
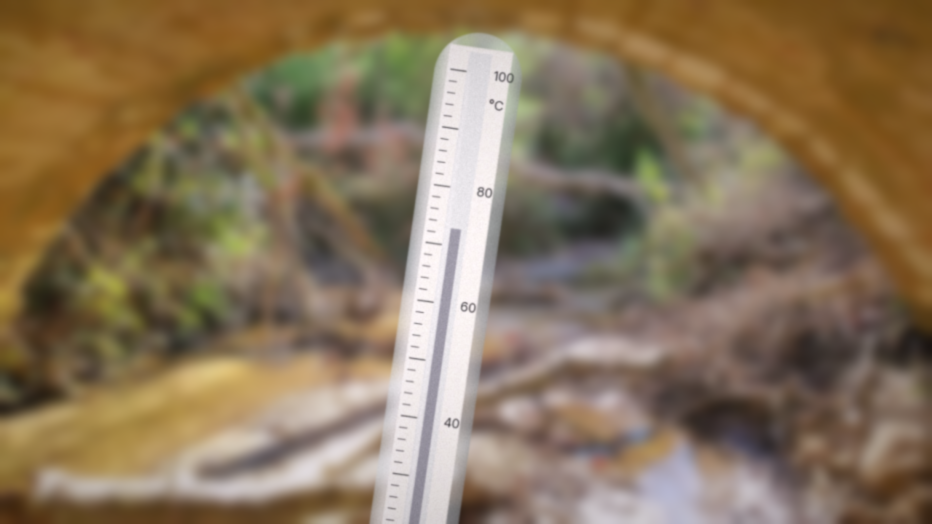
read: 73 °C
